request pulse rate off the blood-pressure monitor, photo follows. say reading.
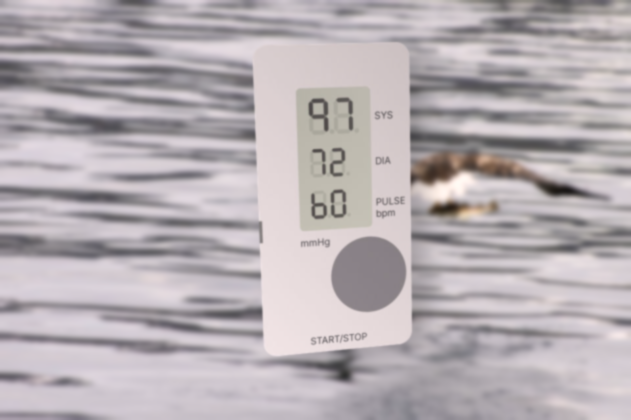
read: 60 bpm
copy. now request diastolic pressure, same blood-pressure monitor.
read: 72 mmHg
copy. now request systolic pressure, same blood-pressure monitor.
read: 97 mmHg
